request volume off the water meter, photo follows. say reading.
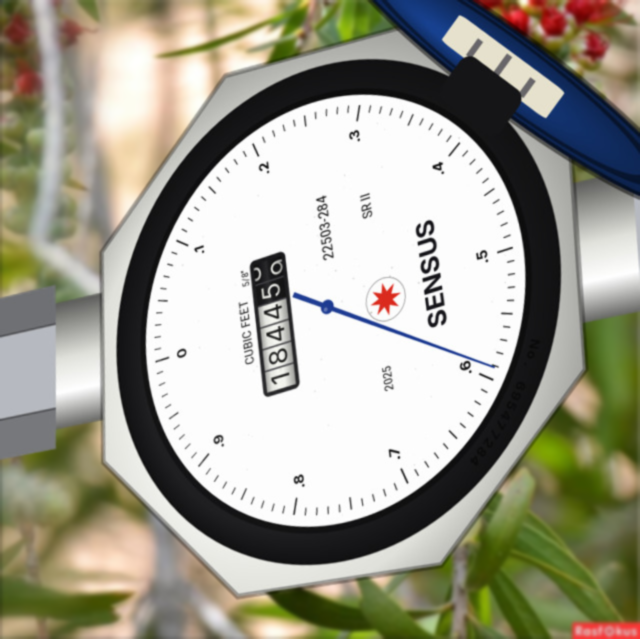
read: 184458.59 ft³
